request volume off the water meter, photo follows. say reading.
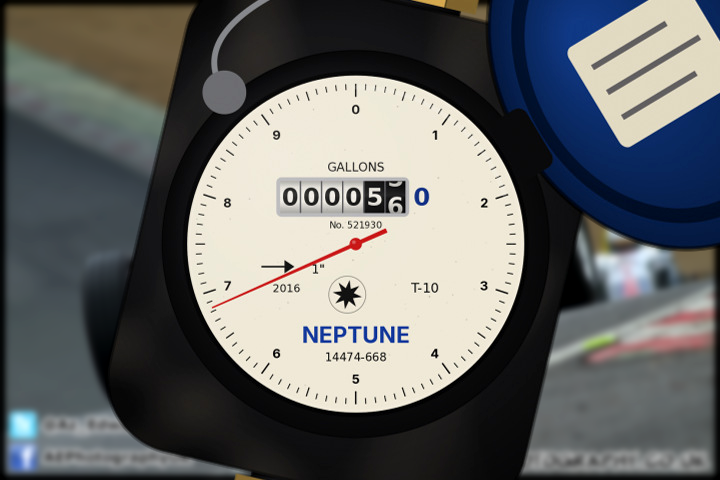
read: 556.8 gal
